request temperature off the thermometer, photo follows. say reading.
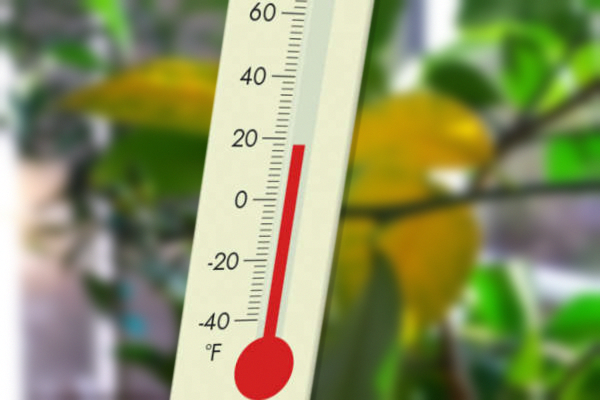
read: 18 °F
